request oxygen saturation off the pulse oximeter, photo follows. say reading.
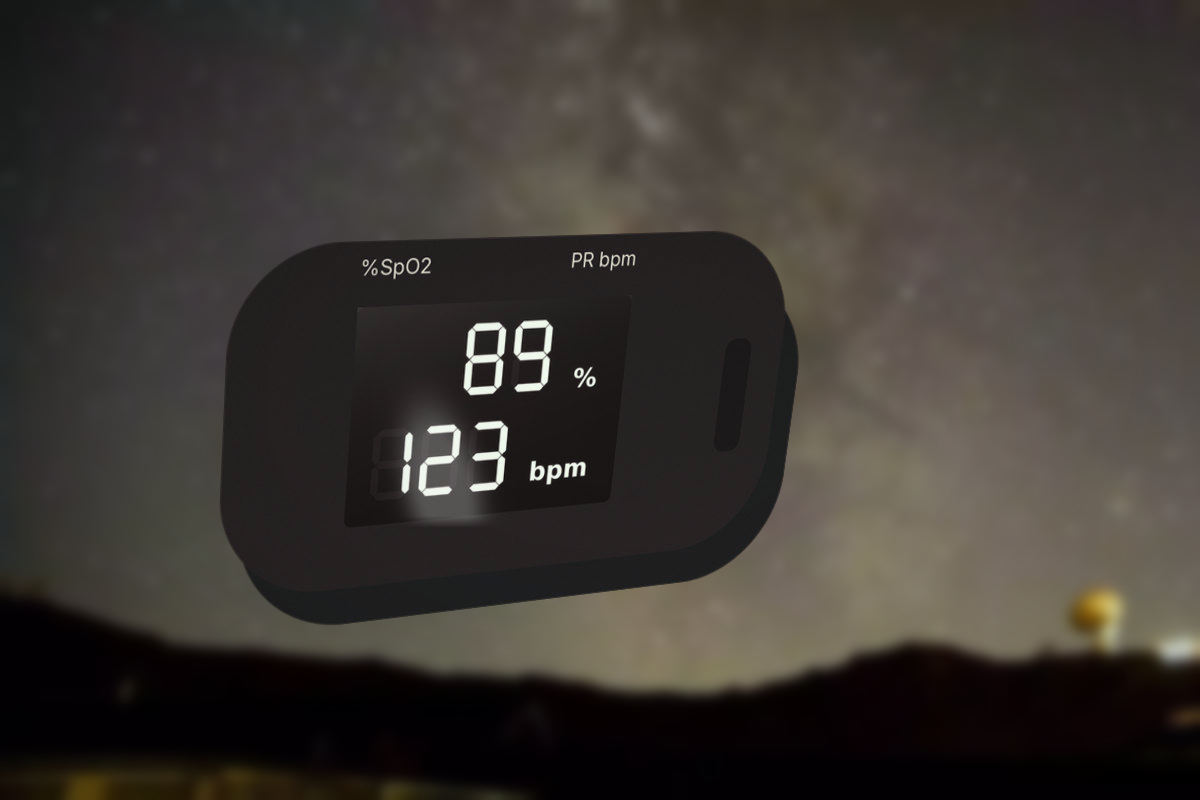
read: 89 %
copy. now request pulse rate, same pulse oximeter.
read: 123 bpm
